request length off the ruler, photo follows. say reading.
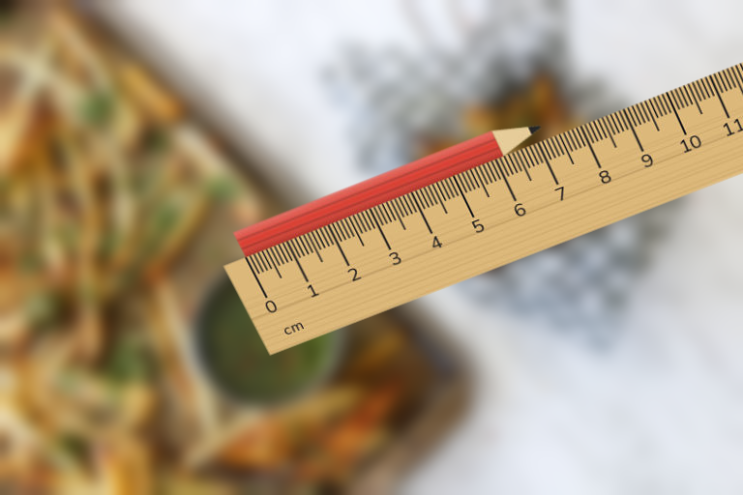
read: 7.2 cm
